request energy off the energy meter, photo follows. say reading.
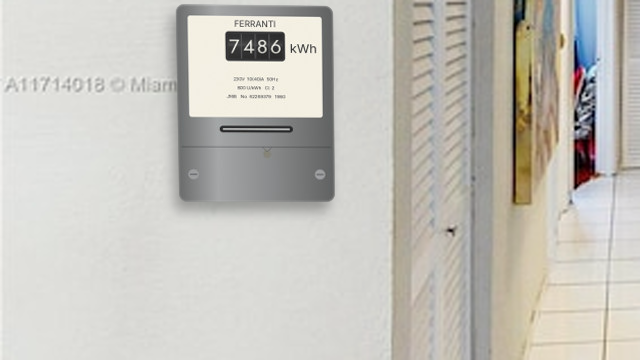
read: 7486 kWh
